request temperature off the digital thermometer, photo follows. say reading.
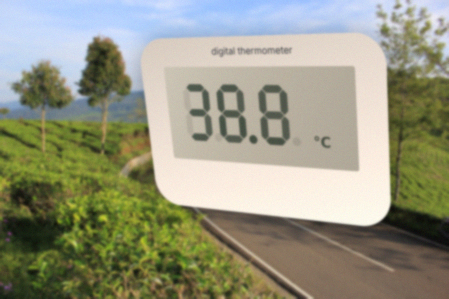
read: 38.8 °C
